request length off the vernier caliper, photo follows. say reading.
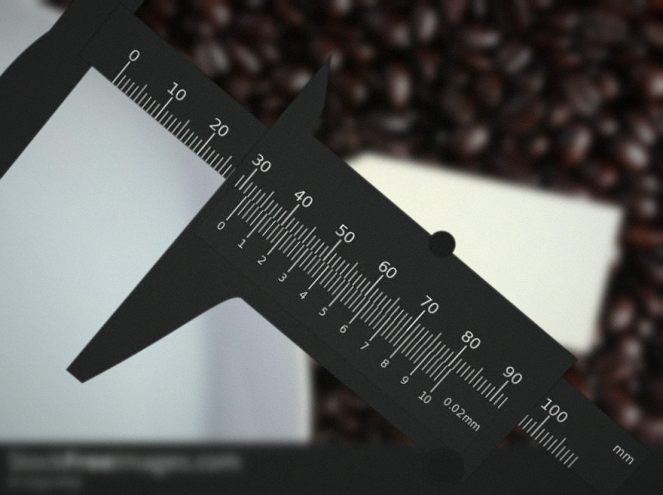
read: 31.8 mm
